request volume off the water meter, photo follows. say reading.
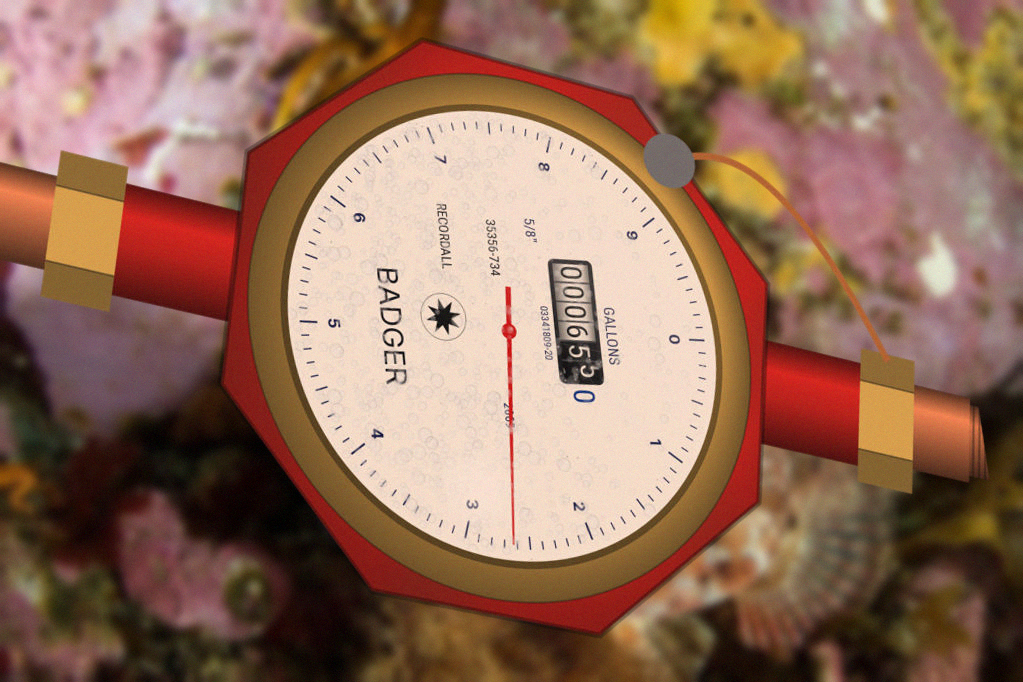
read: 6552.6 gal
